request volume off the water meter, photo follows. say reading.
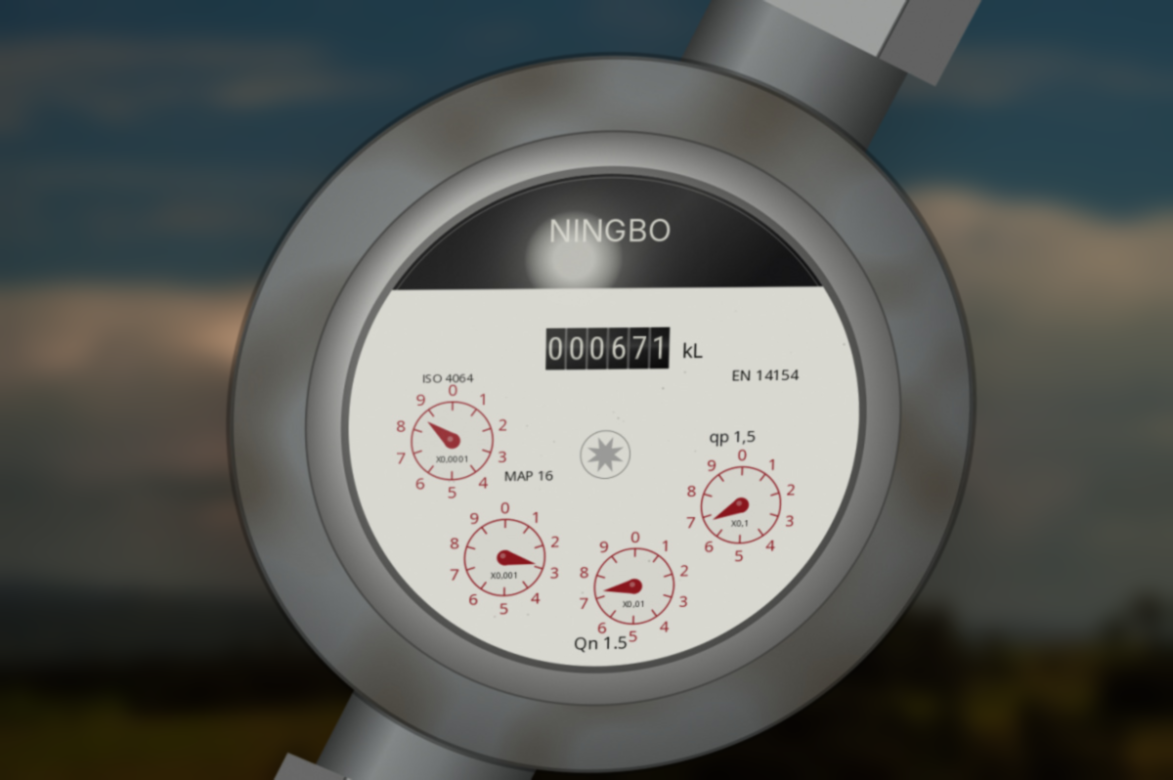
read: 671.6728 kL
